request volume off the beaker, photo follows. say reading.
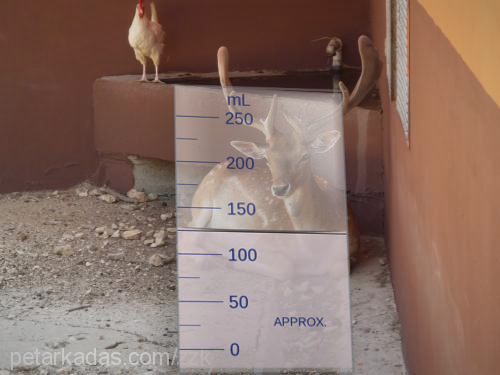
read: 125 mL
